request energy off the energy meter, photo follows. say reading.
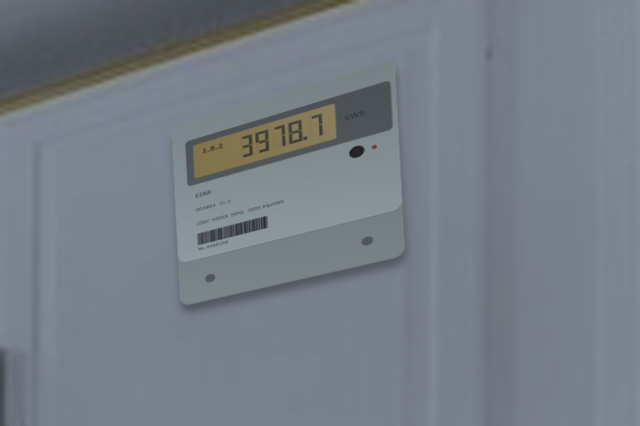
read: 3978.7 kWh
